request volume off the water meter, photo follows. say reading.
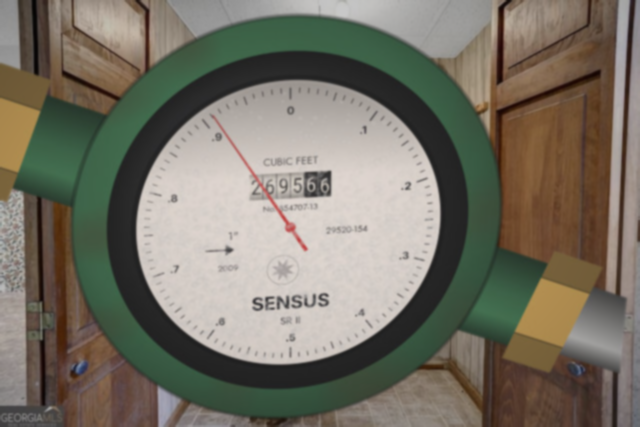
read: 269565.91 ft³
